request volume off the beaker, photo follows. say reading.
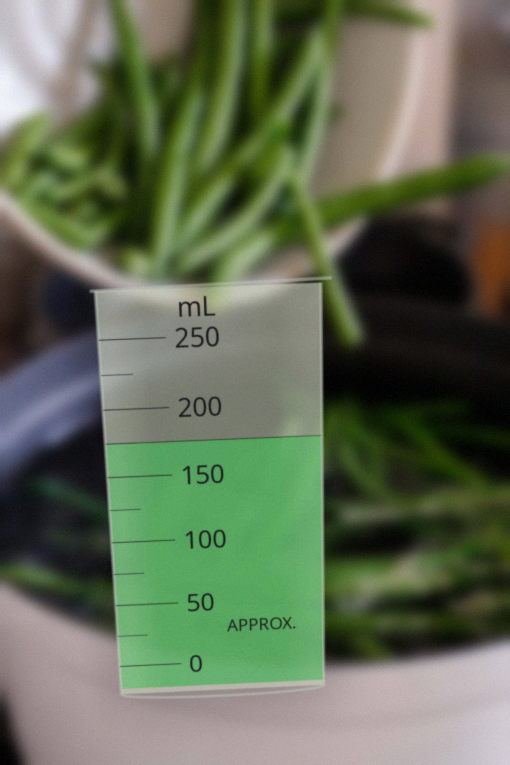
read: 175 mL
